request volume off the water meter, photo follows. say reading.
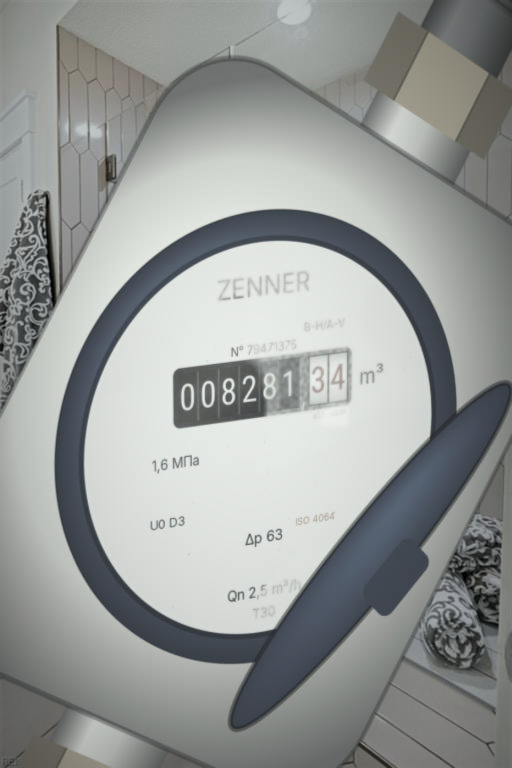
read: 8281.34 m³
